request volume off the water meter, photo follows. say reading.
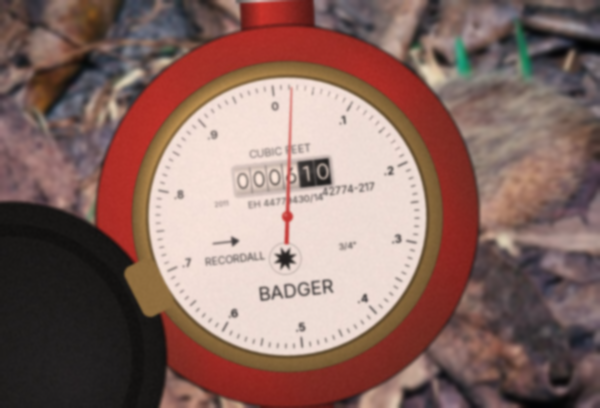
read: 610.02 ft³
